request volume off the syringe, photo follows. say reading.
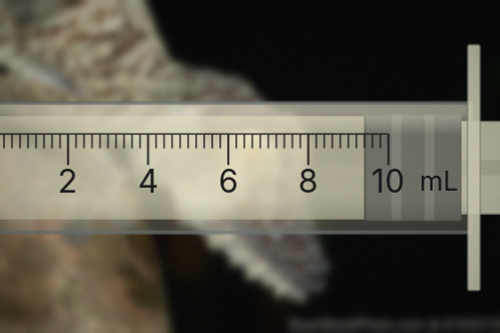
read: 9.4 mL
